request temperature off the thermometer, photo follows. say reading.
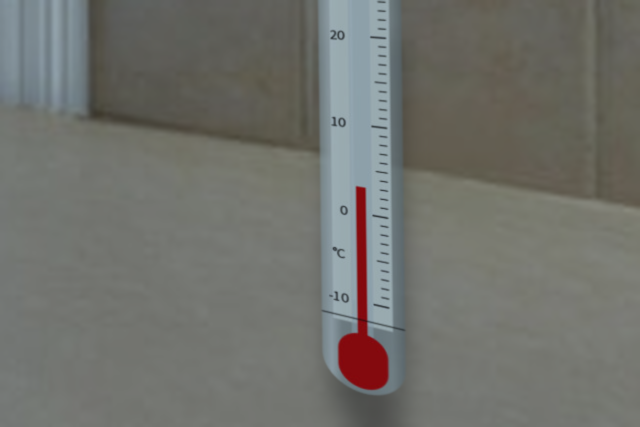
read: 3 °C
